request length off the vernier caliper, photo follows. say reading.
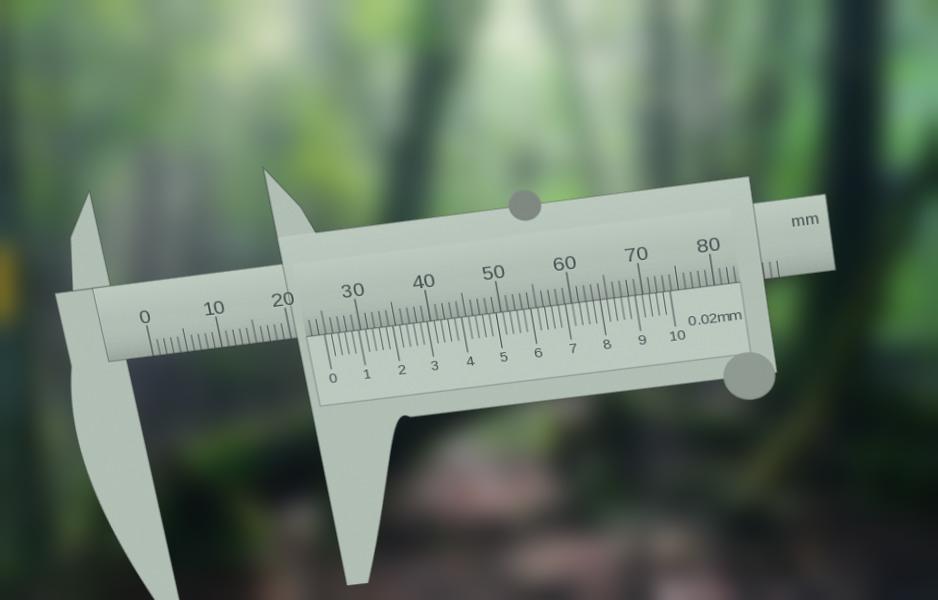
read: 24.8 mm
